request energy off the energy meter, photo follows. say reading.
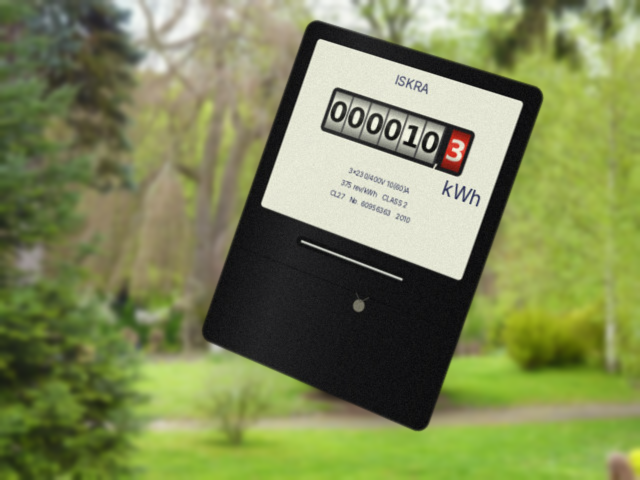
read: 10.3 kWh
